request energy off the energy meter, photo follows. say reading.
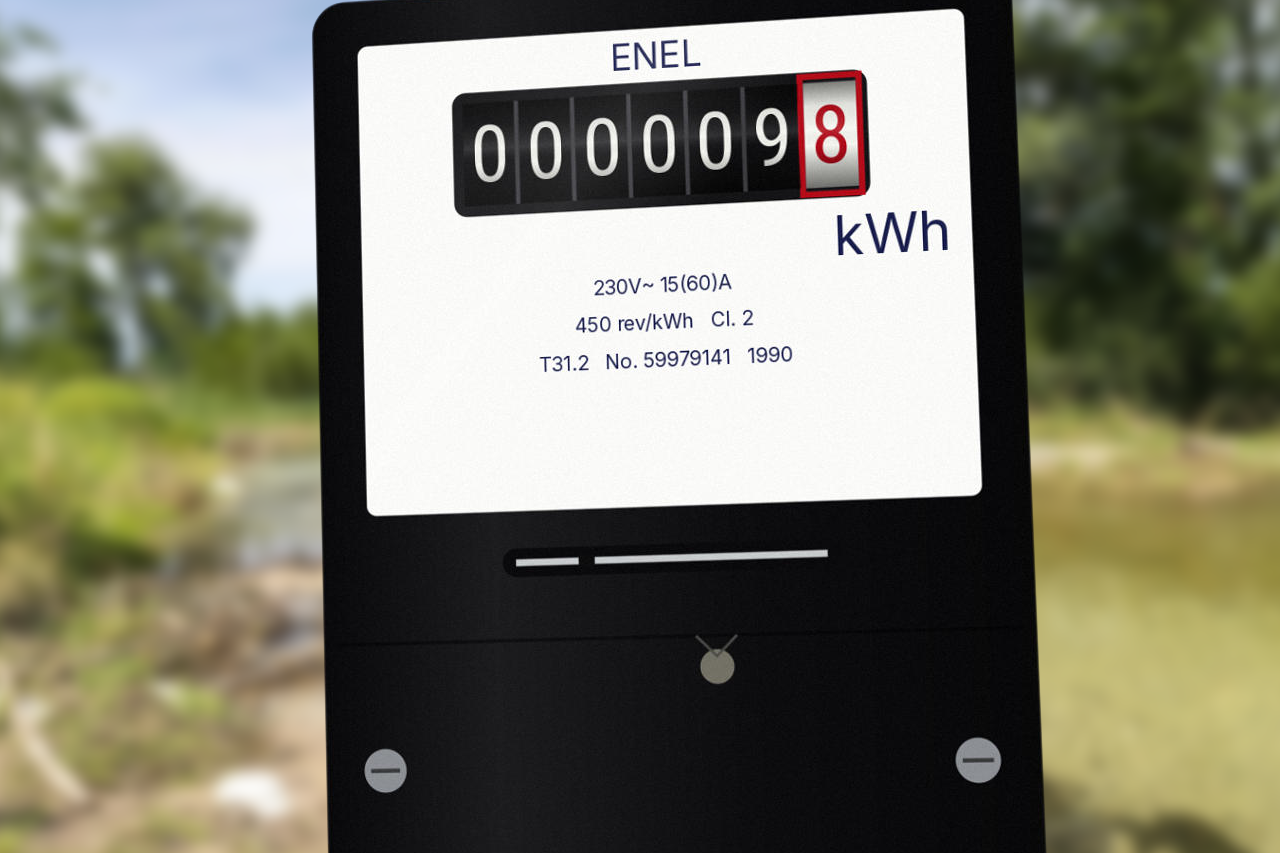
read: 9.8 kWh
